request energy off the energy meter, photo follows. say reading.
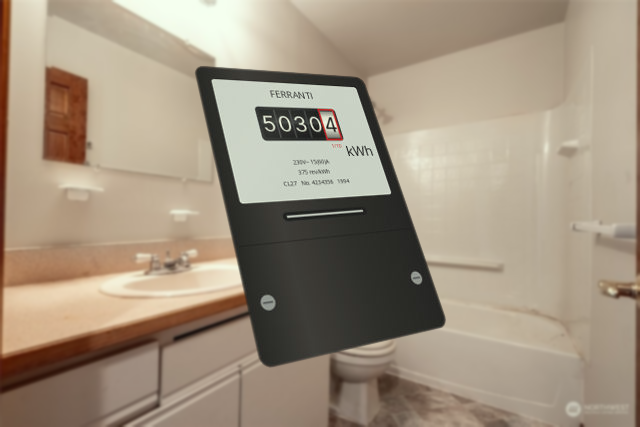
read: 5030.4 kWh
